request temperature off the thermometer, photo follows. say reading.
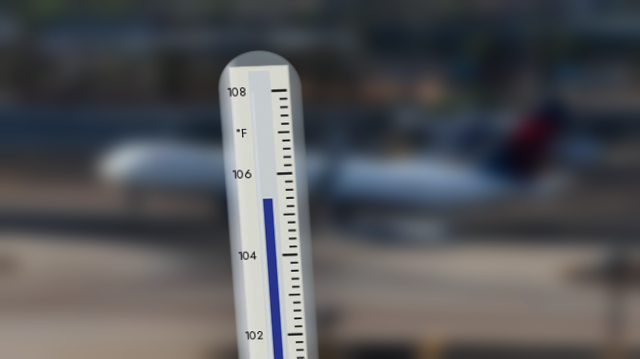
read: 105.4 °F
